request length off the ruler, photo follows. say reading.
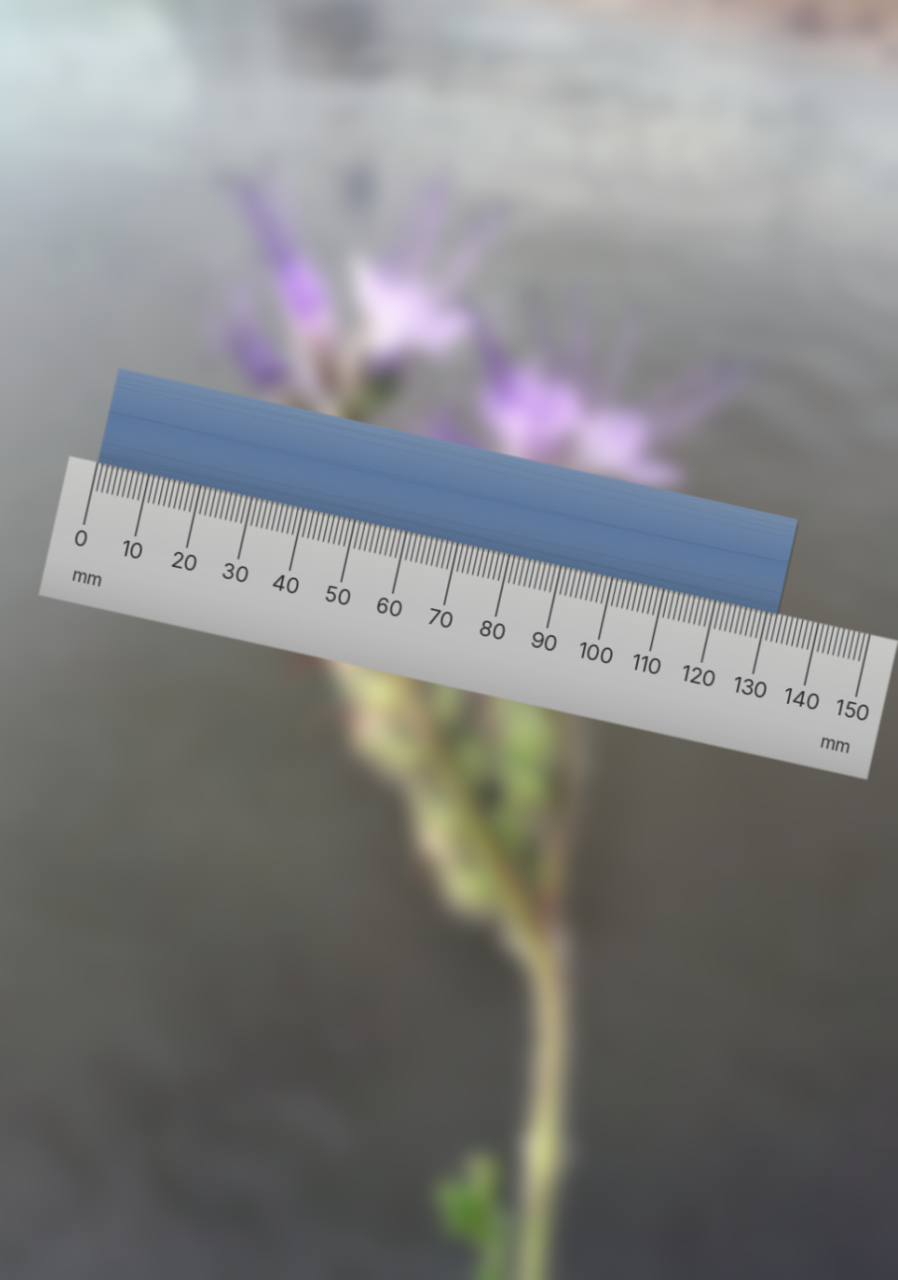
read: 132 mm
